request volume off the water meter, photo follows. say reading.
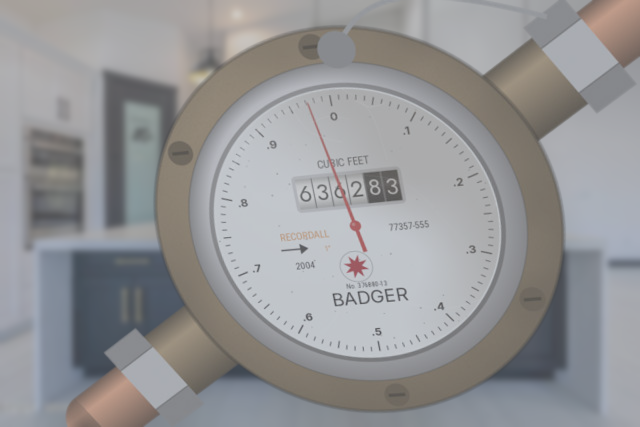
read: 636282.97 ft³
